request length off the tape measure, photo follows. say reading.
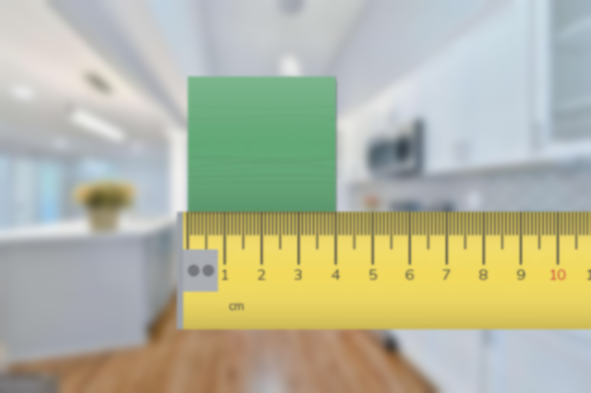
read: 4 cm
